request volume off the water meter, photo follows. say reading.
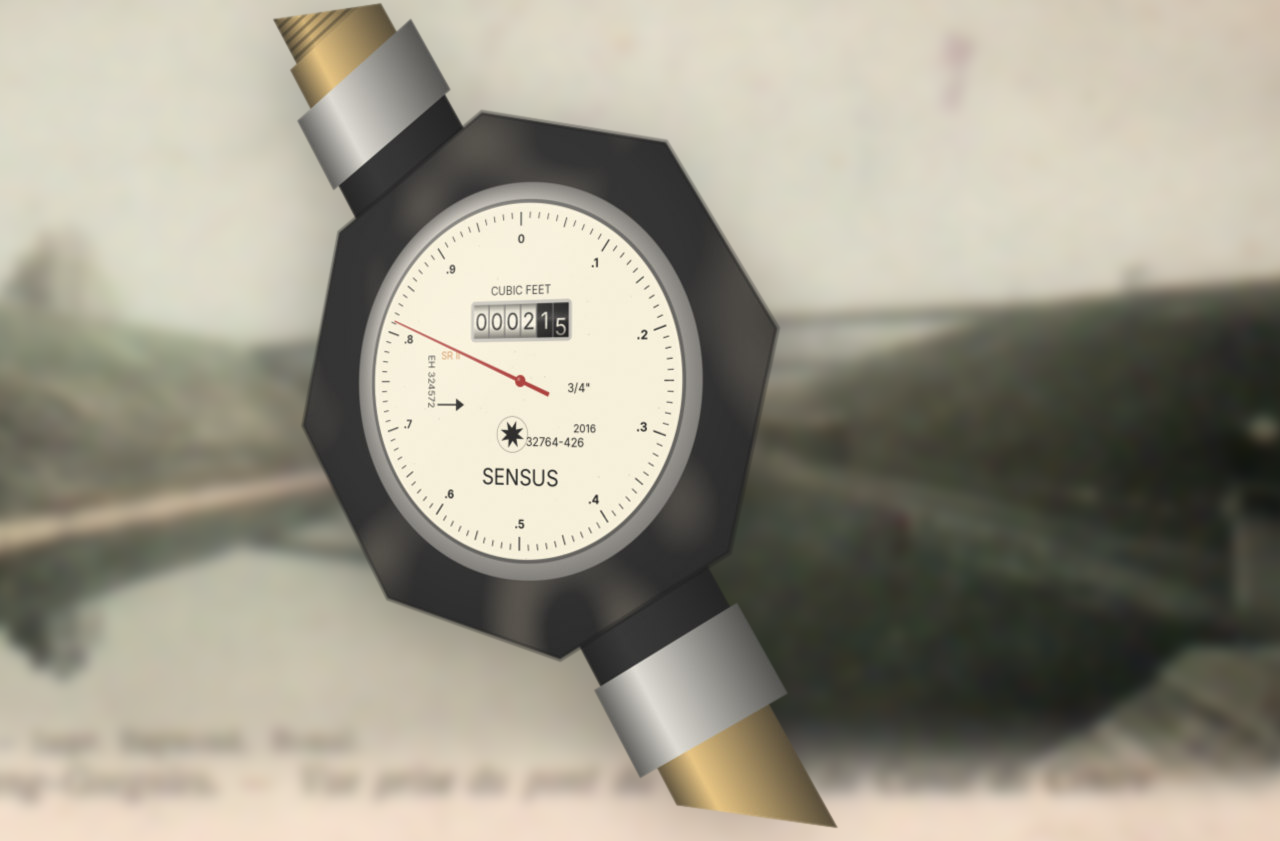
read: 214.81 ft³
